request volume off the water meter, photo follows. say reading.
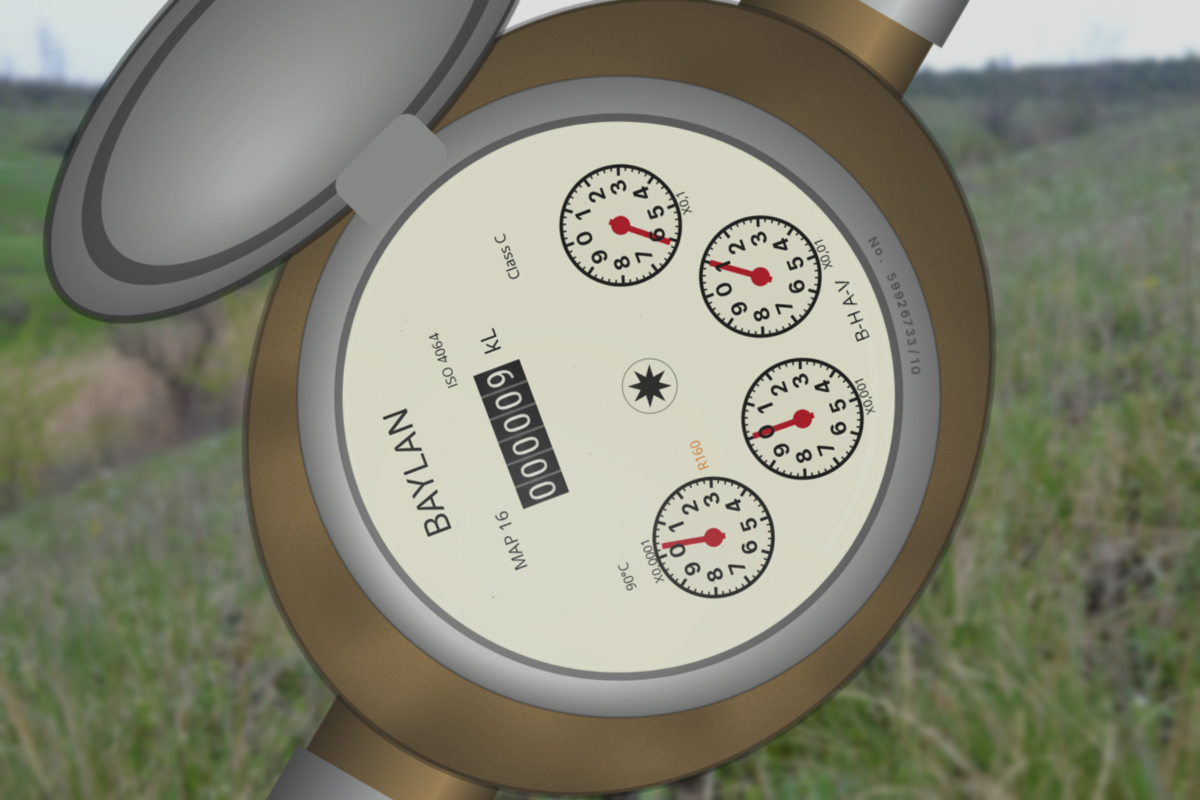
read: 9.6100 kL
